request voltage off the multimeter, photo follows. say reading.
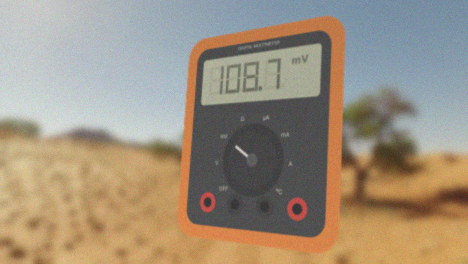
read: 108.7 mV
